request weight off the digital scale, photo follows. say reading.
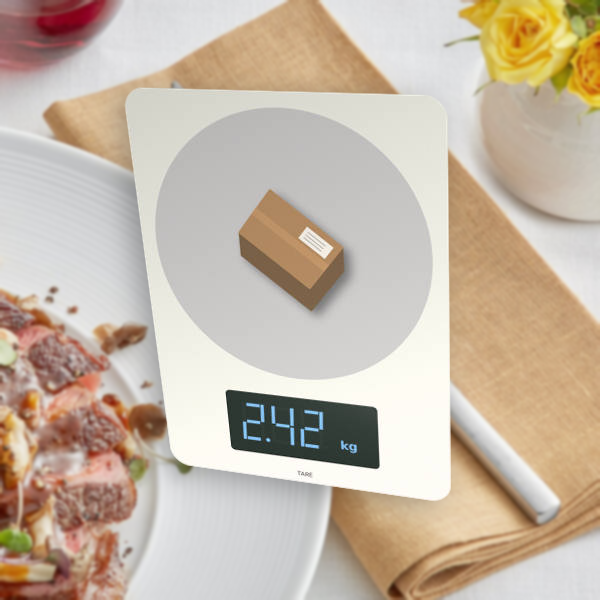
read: 2.42 kg
